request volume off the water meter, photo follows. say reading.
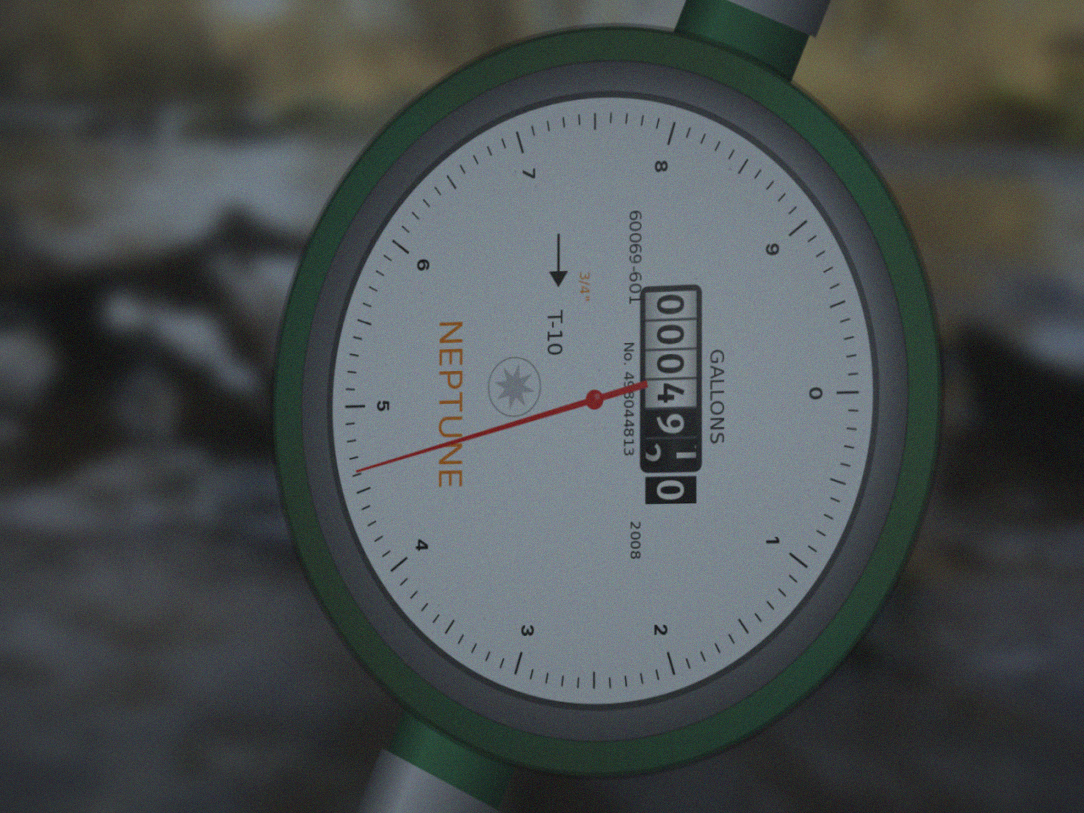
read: 4914.6 gal
